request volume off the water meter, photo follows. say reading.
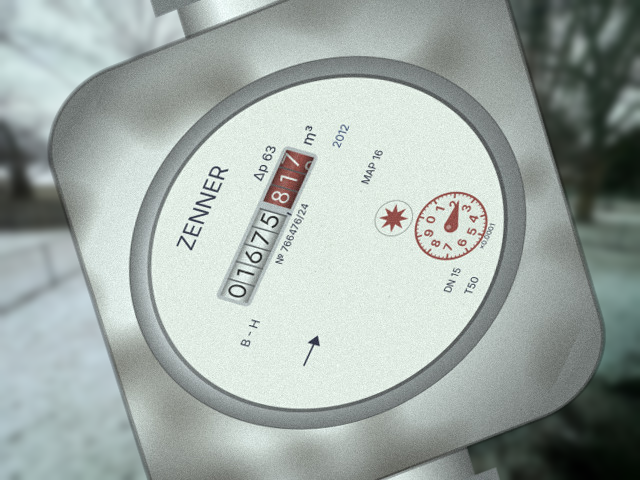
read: 1675.8172 m³
